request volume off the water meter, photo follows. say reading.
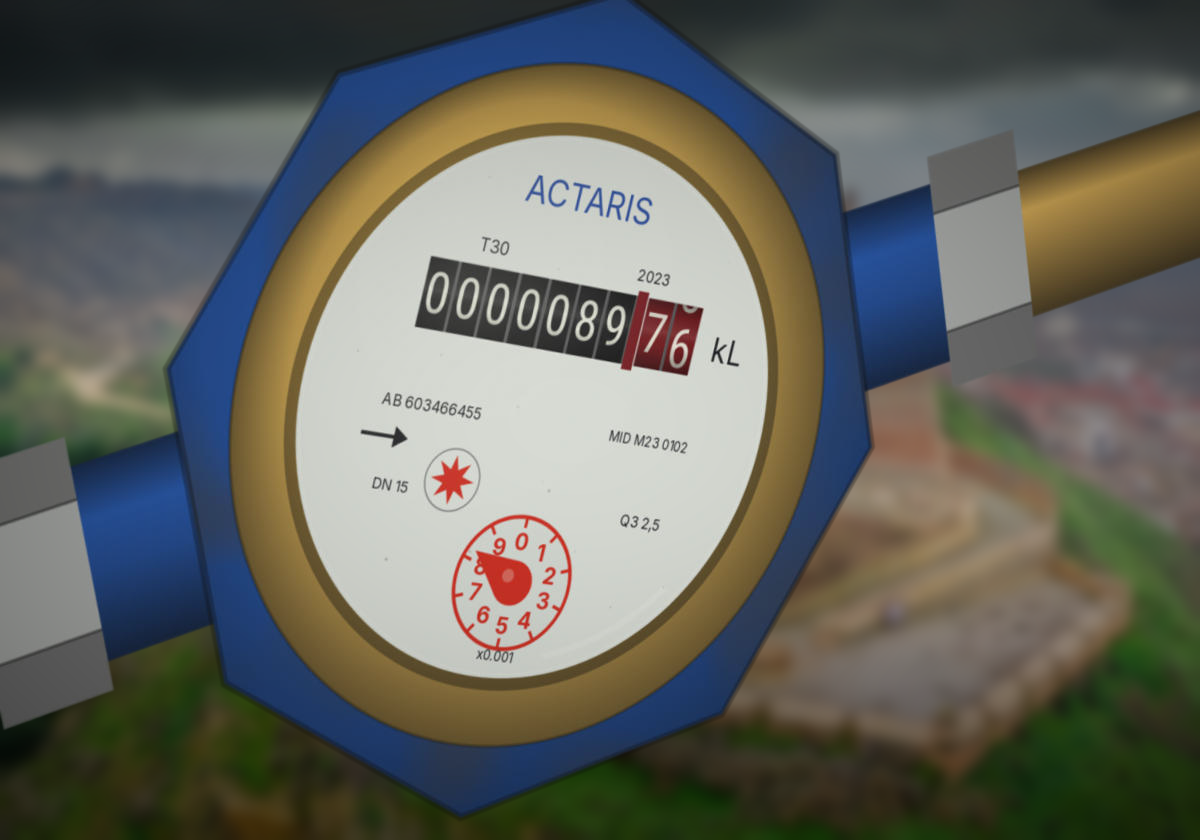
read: 89.758 kL
